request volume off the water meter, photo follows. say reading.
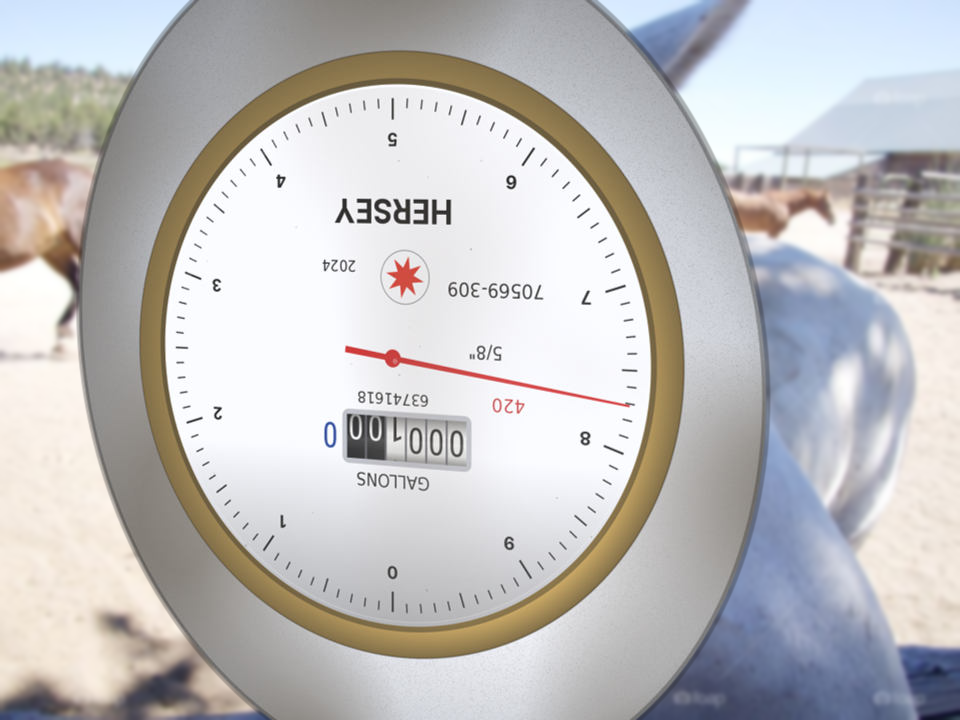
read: 997.7 gal
